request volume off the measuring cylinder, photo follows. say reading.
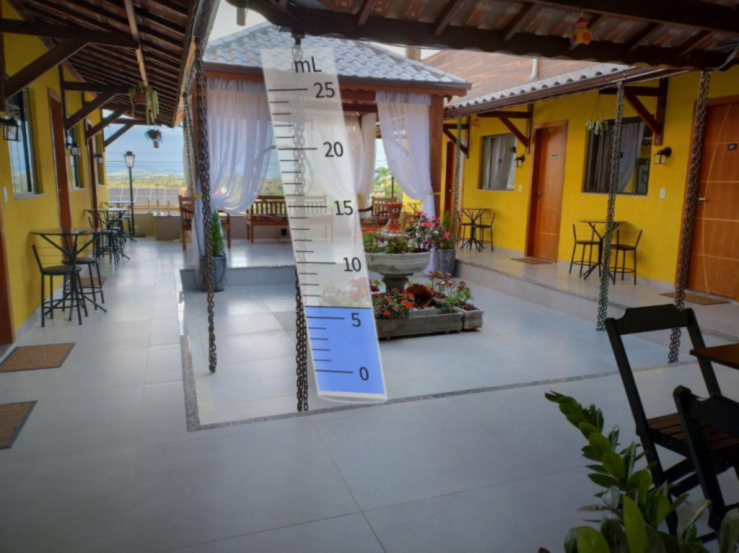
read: 6 mL
